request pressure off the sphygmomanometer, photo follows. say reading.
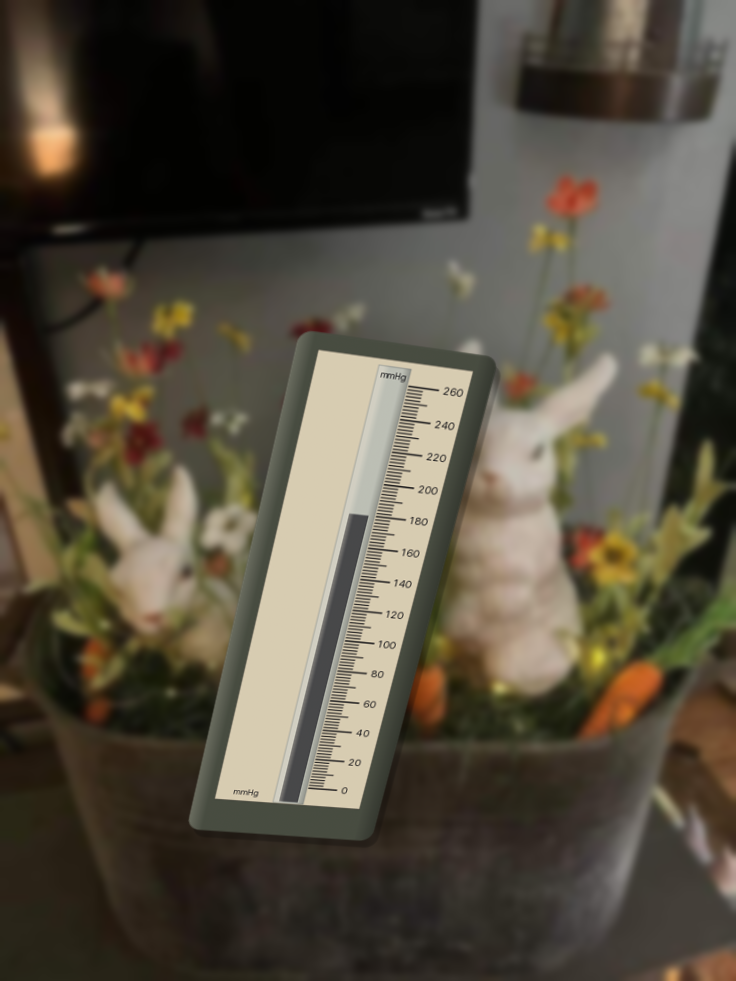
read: 180 mmHg
